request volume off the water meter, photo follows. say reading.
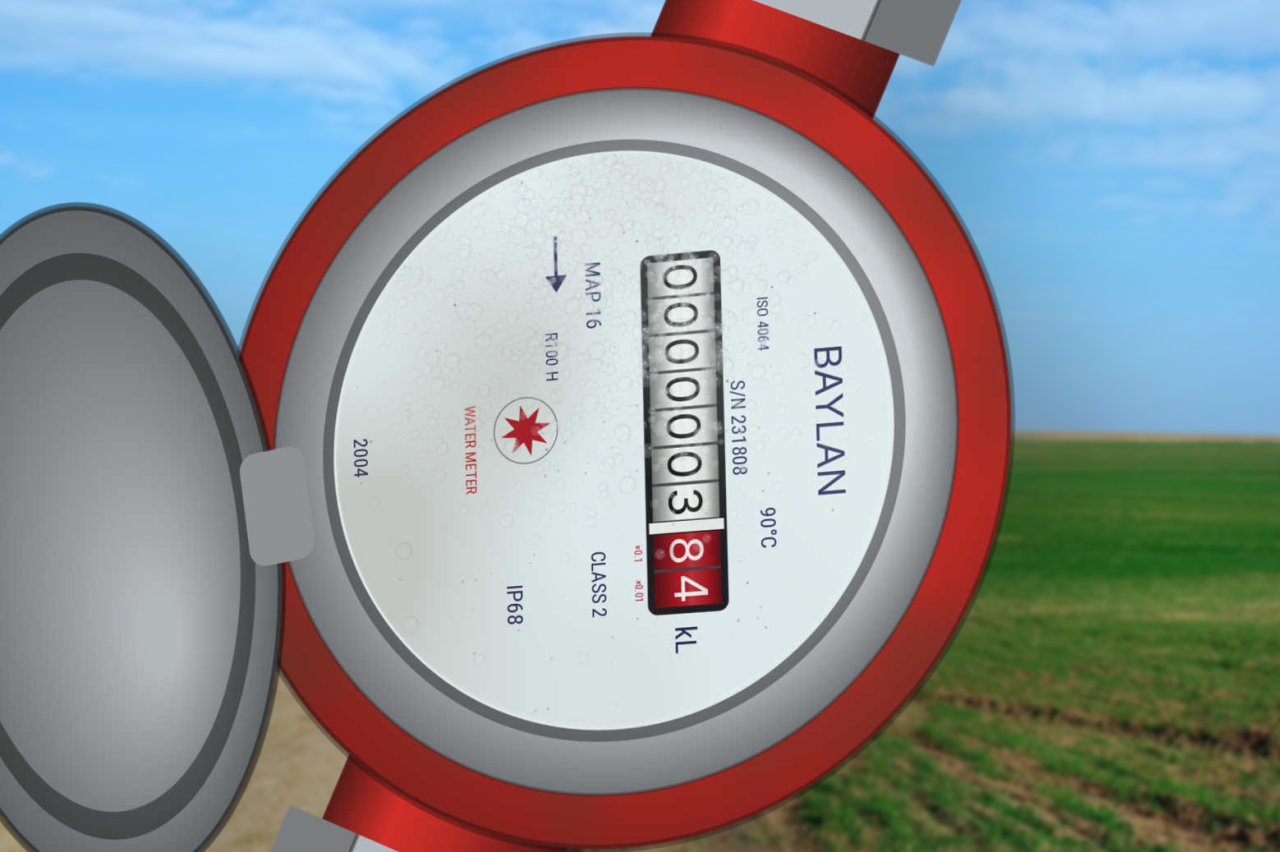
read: 3.84 kL
